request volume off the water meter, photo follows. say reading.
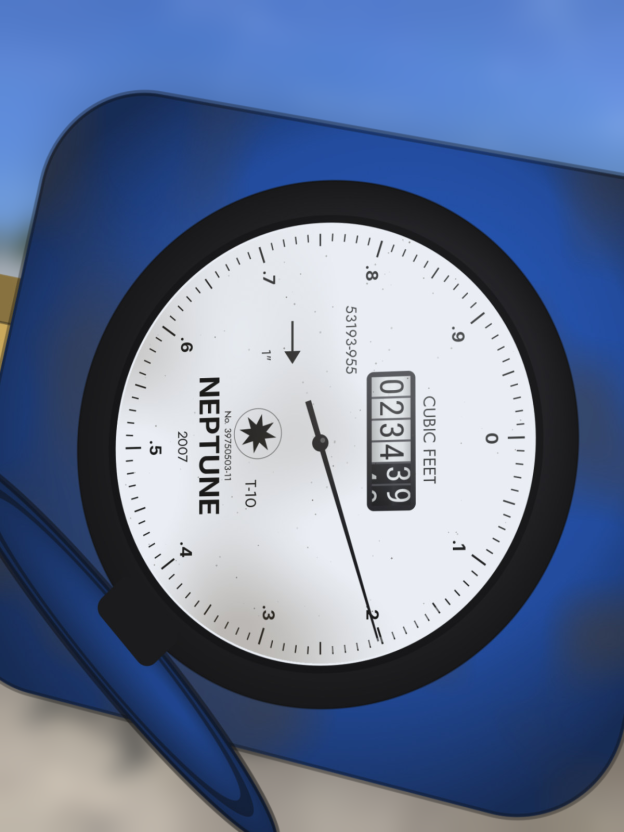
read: 23439.20 ft³
